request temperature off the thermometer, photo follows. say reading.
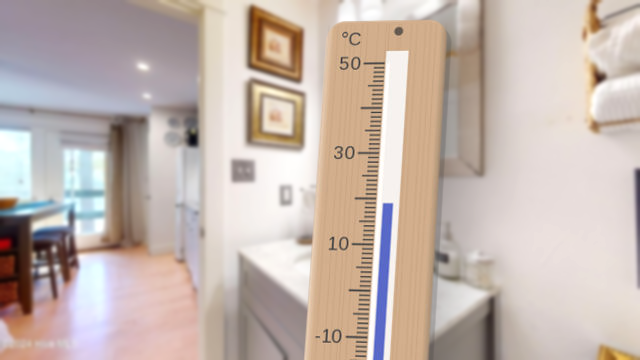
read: 19 °C
